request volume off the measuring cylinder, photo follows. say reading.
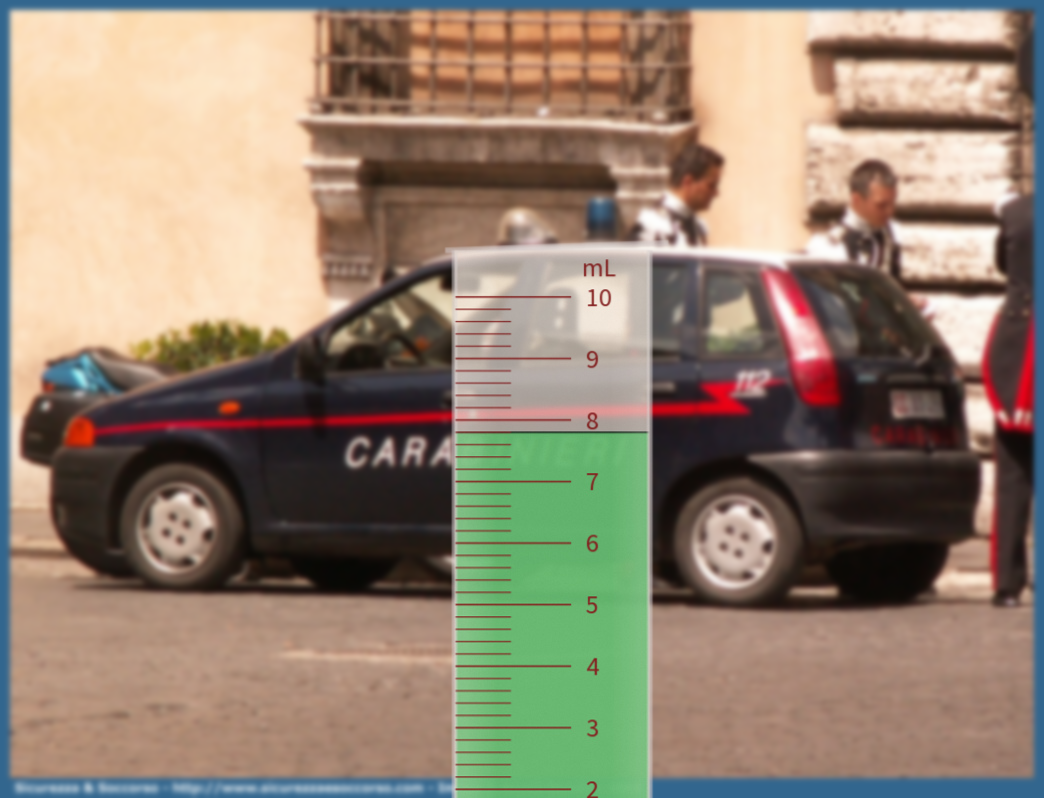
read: 7.8 mL
